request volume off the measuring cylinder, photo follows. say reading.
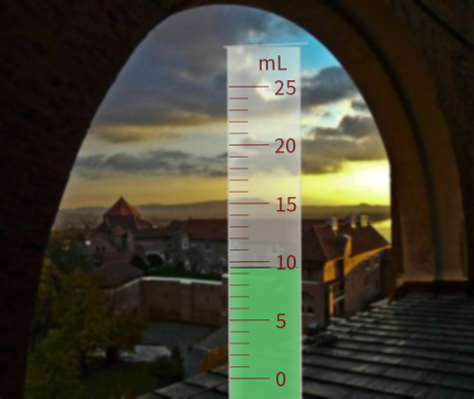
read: 9.5 mL
